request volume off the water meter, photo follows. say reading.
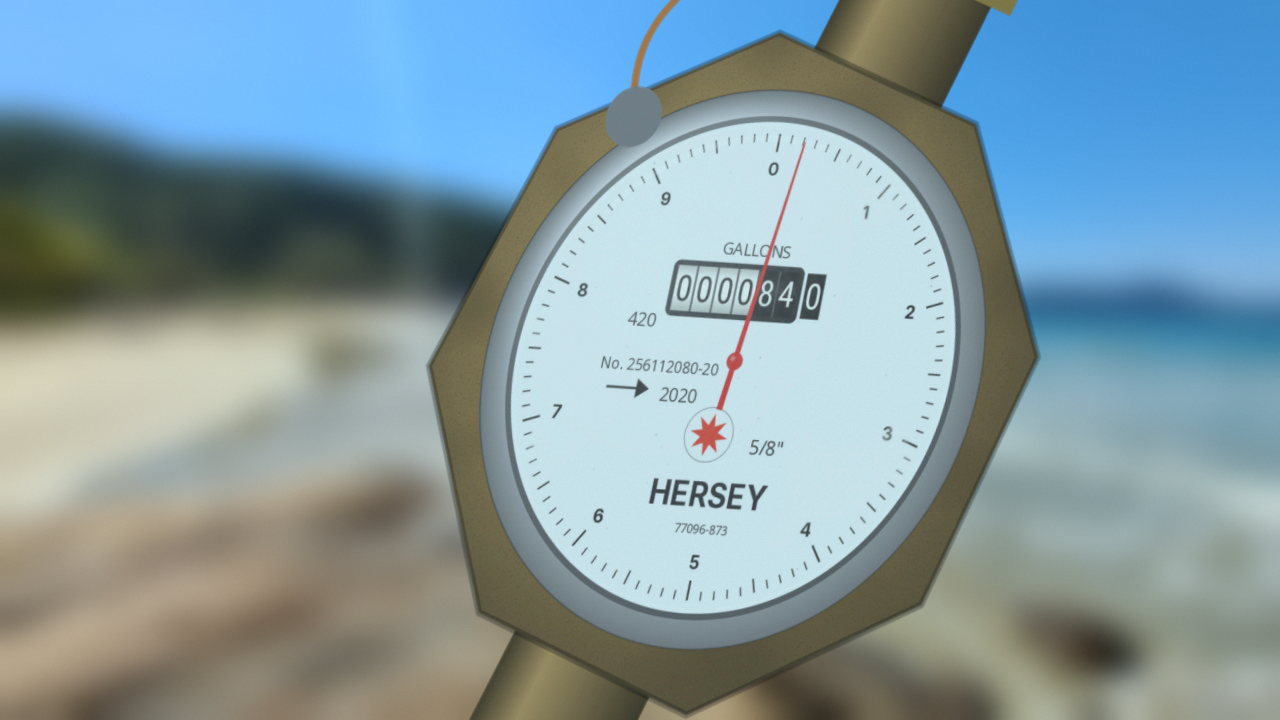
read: 840.2 gal
